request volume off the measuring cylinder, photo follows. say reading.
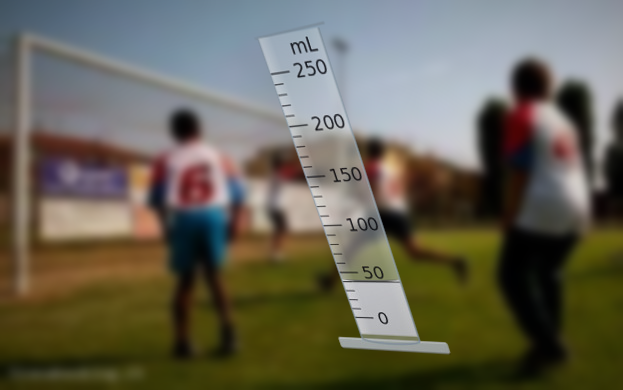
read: 40 mL
